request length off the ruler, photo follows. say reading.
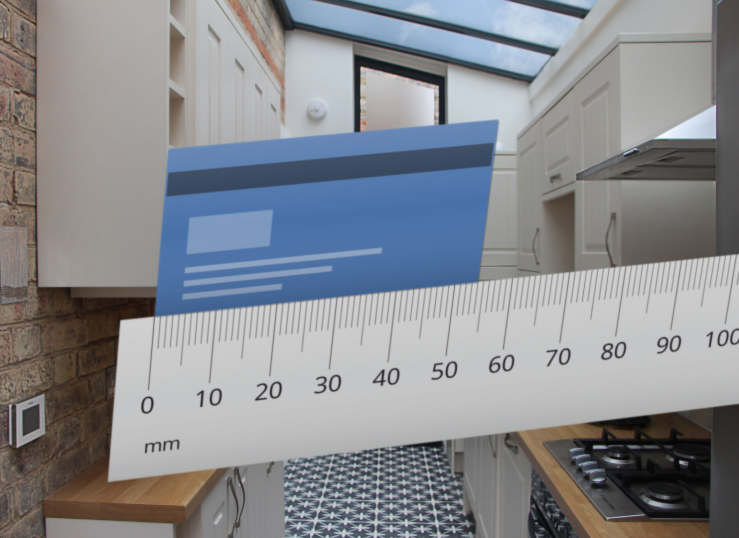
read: 54 mm
